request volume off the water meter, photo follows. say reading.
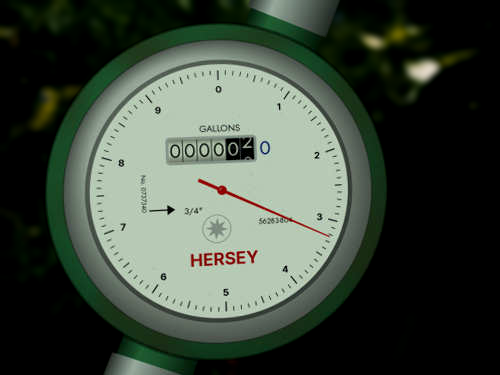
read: 23.2 gal
